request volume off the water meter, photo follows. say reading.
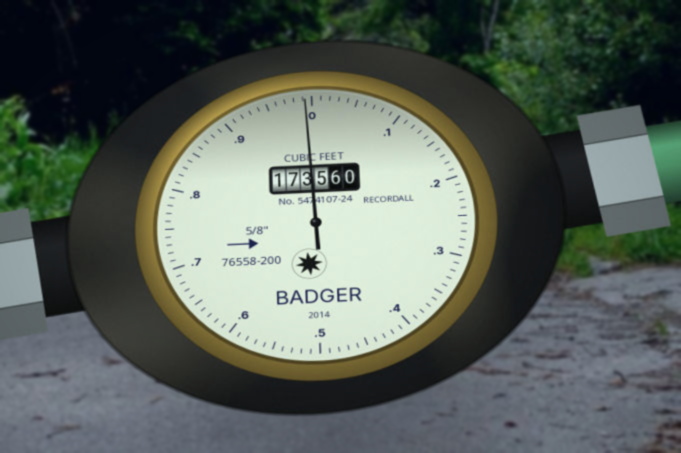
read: 173559.99 ft³
